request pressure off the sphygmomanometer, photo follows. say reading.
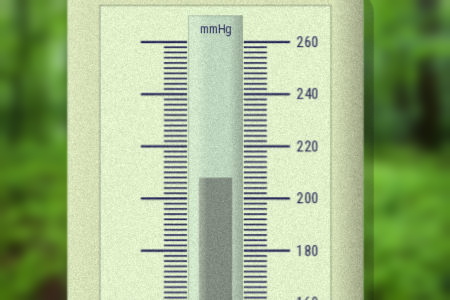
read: 208 mmHg
